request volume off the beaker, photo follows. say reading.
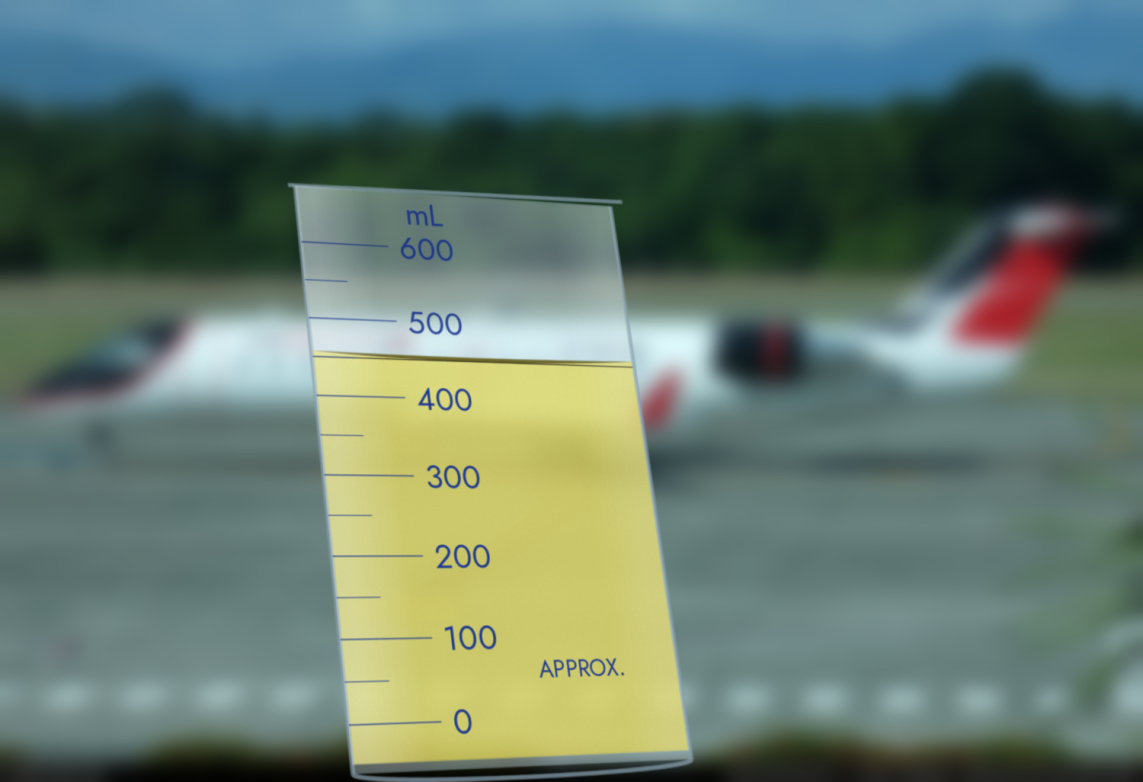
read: 450 mL
